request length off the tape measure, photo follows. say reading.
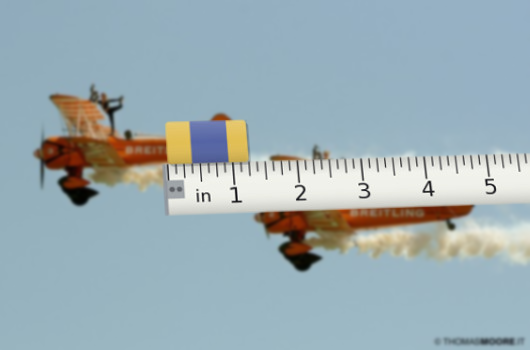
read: 1.25 in
